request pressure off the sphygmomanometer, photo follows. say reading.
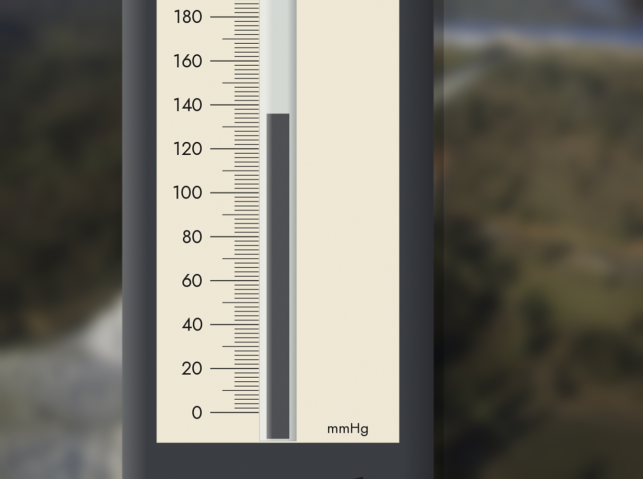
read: 136 mmHg
